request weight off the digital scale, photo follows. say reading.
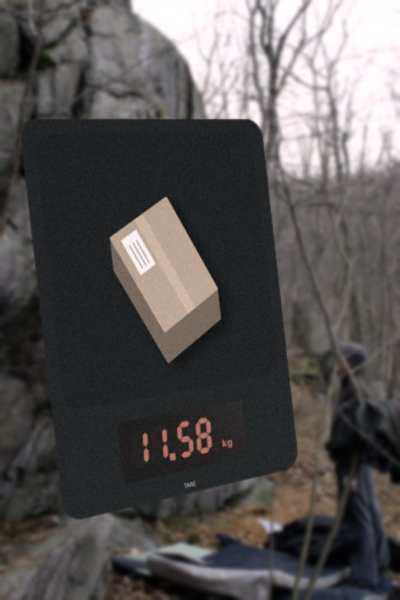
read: 11.58 kg
